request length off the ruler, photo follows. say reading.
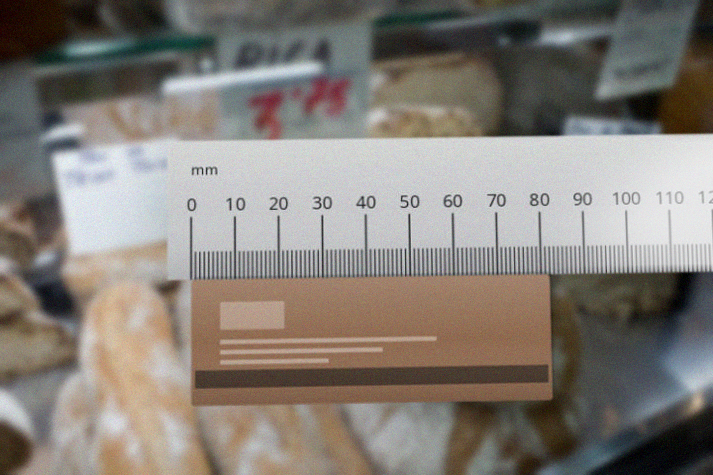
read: 82 mm
